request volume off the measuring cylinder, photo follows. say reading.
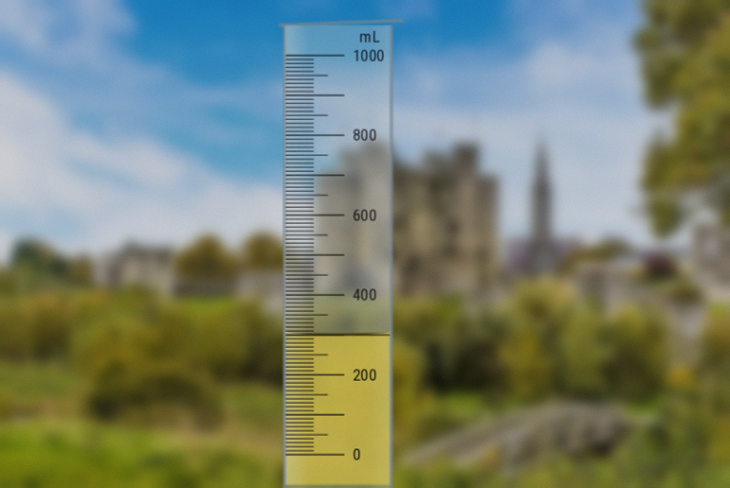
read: 300 mL
